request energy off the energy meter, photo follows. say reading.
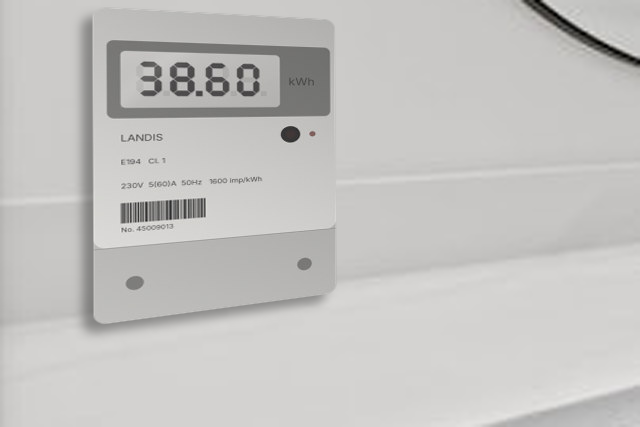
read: 38.60 kWh
